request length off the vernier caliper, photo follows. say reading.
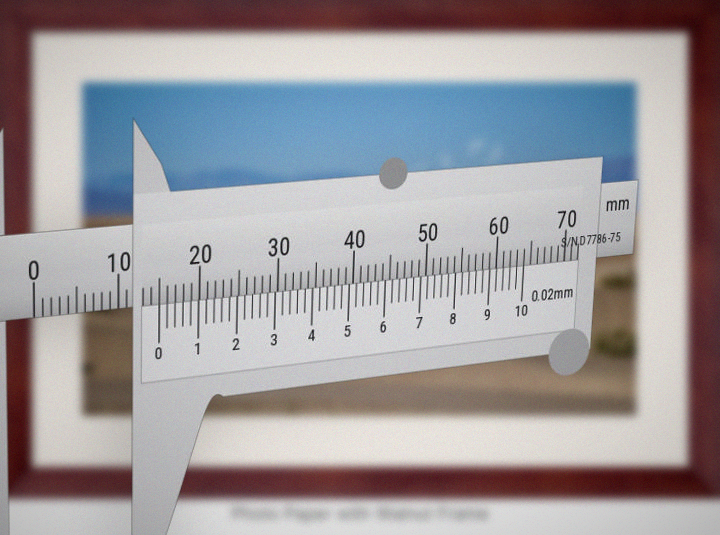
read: 15.0 mm
